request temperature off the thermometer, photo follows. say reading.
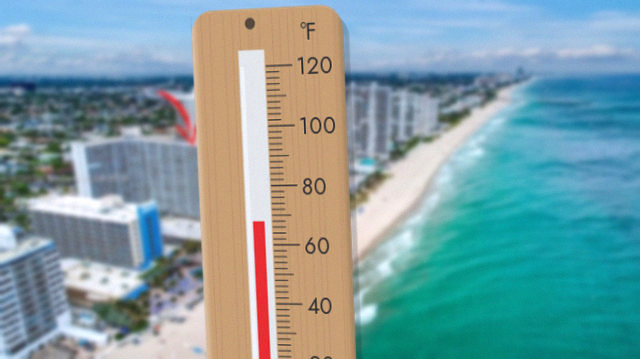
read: 68 °F
